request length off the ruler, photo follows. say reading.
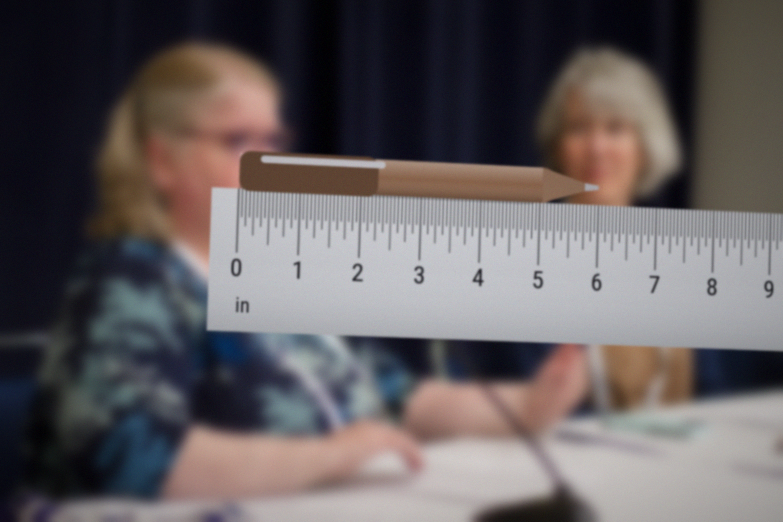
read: 6 in
